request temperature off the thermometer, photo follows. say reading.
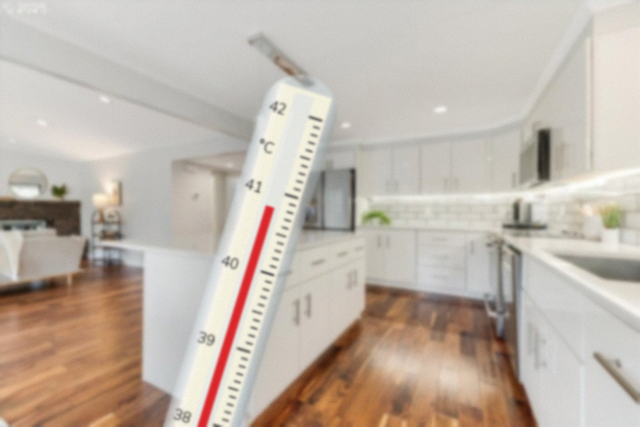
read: 40.8 °C
